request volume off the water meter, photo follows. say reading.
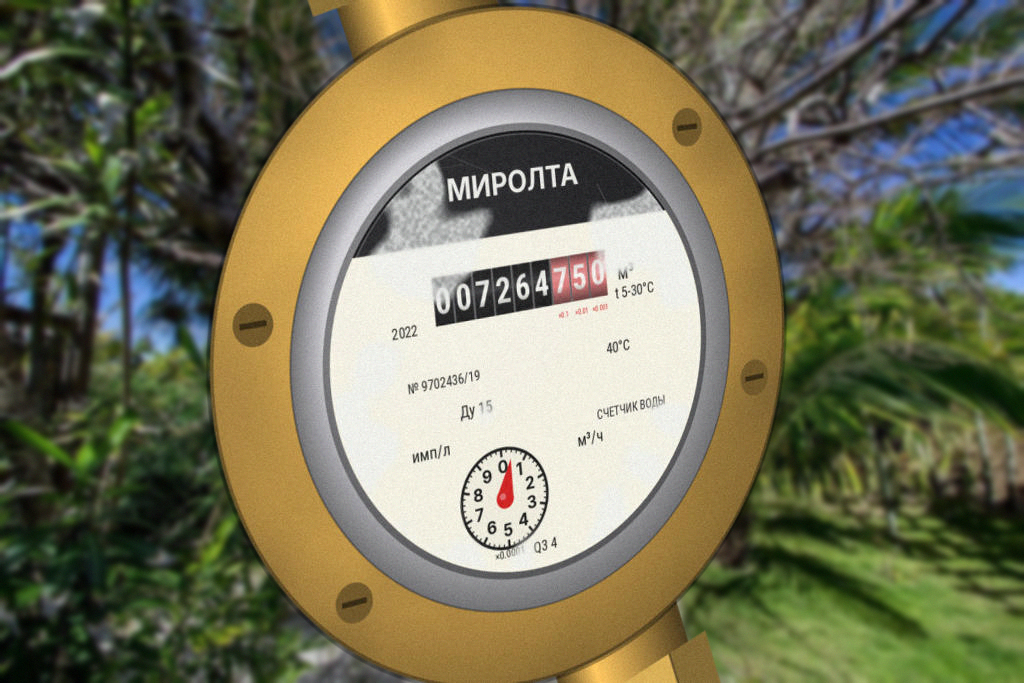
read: 7264.7500 m³
